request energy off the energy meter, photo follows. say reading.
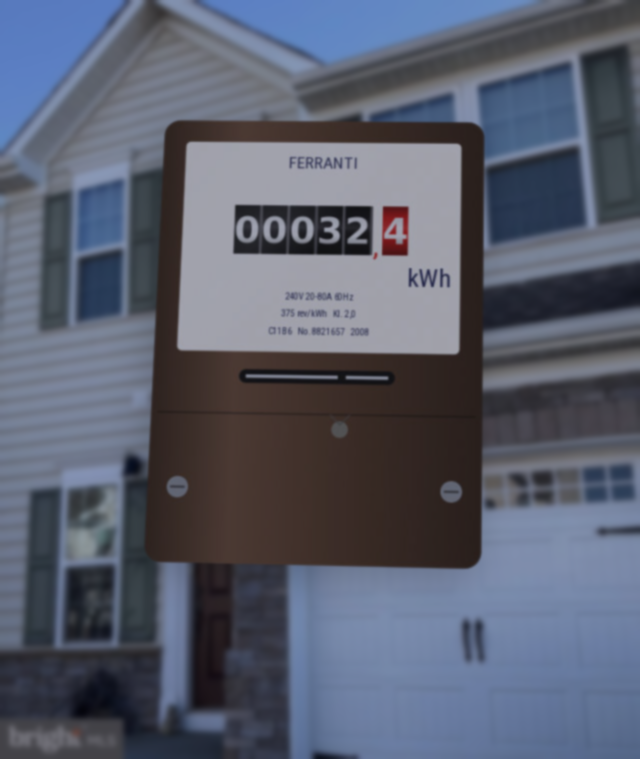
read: 32.4 kWh
